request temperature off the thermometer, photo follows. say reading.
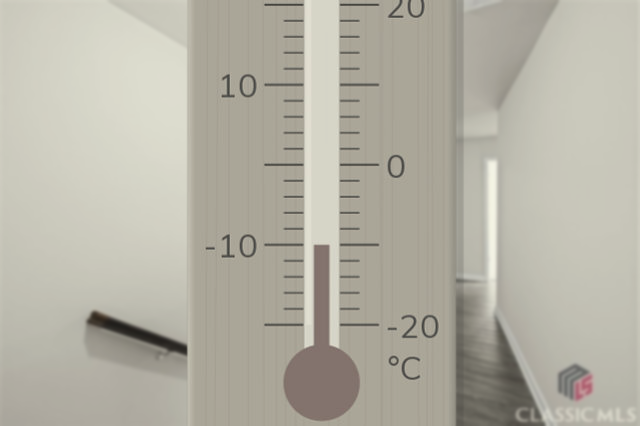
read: -10 °C
